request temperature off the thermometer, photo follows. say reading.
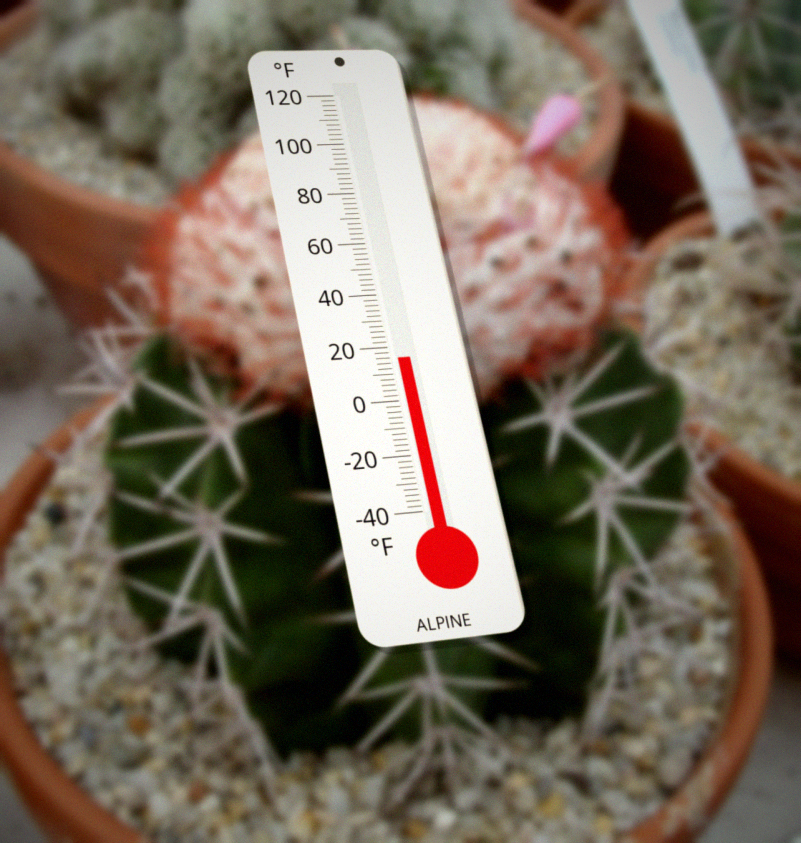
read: 16 °F
